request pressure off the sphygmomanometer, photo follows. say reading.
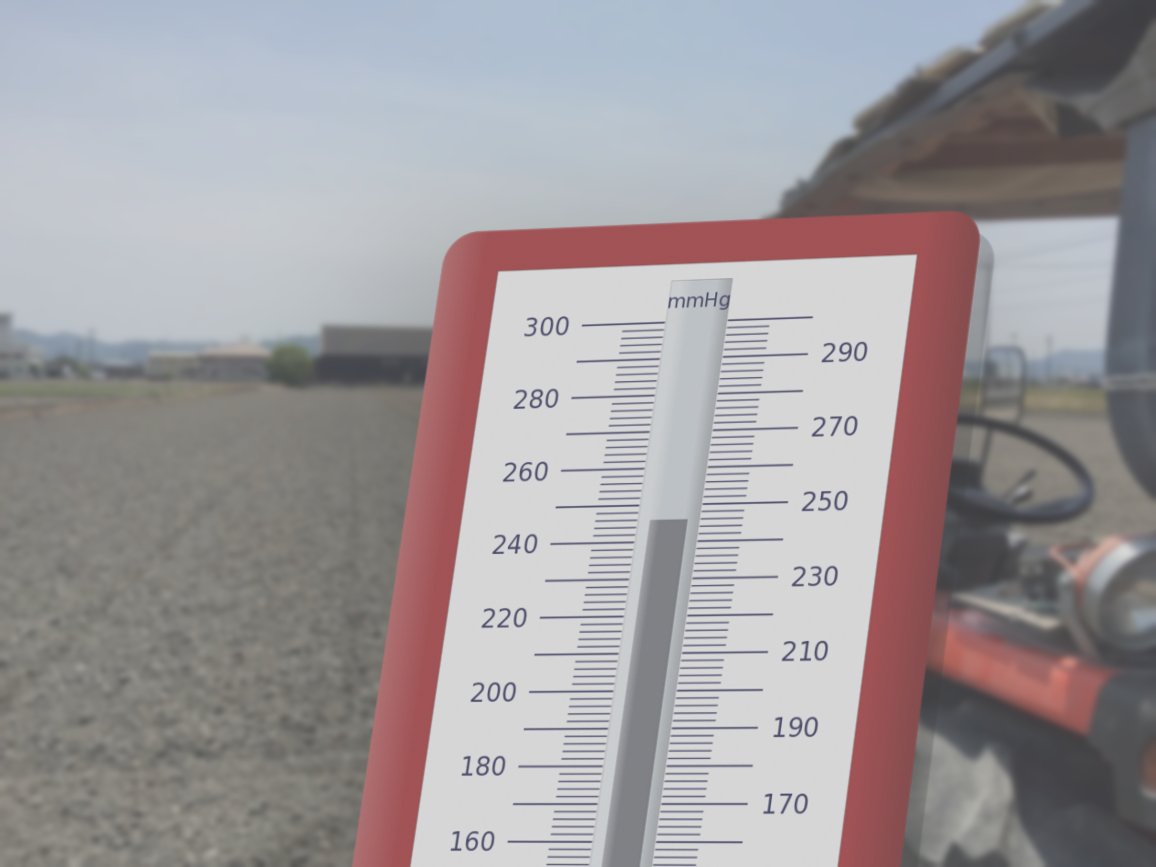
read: 246 mmHg
